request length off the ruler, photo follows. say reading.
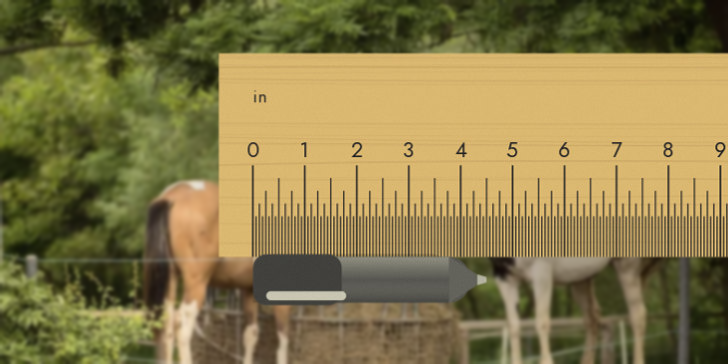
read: 4.5 in
